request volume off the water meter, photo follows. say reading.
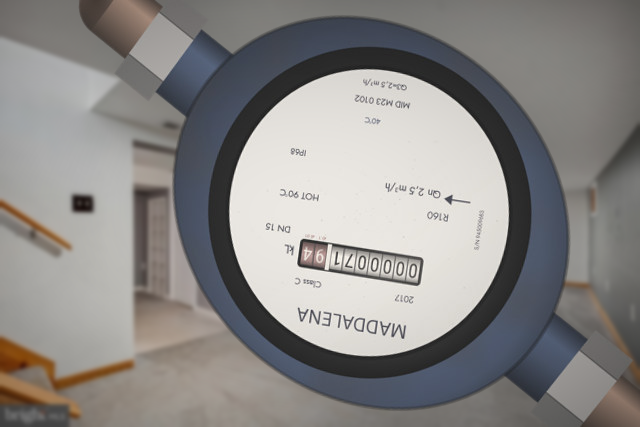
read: 71.94 kL
